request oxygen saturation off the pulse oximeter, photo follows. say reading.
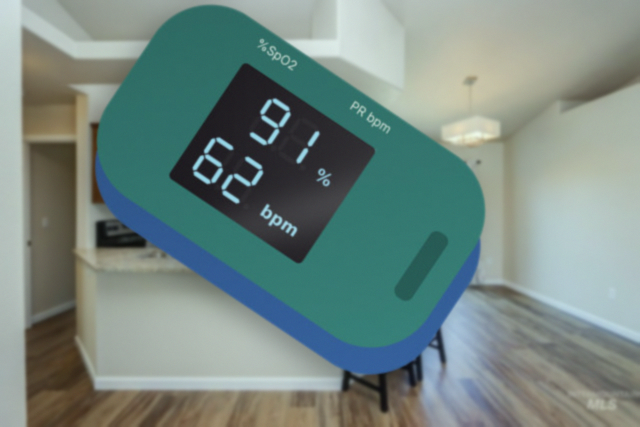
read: 91 %
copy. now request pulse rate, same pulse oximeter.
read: 62 bpm
